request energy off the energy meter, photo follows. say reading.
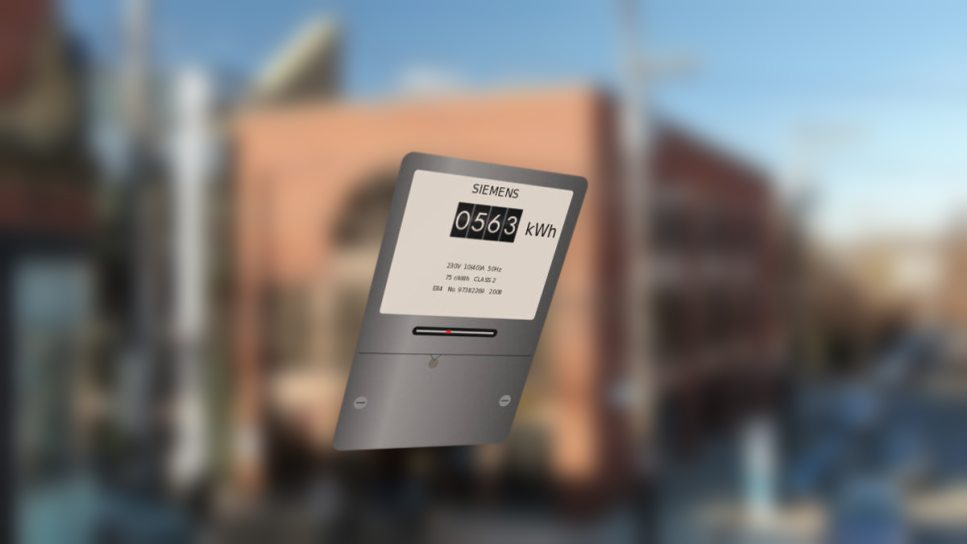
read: 563 kWh
